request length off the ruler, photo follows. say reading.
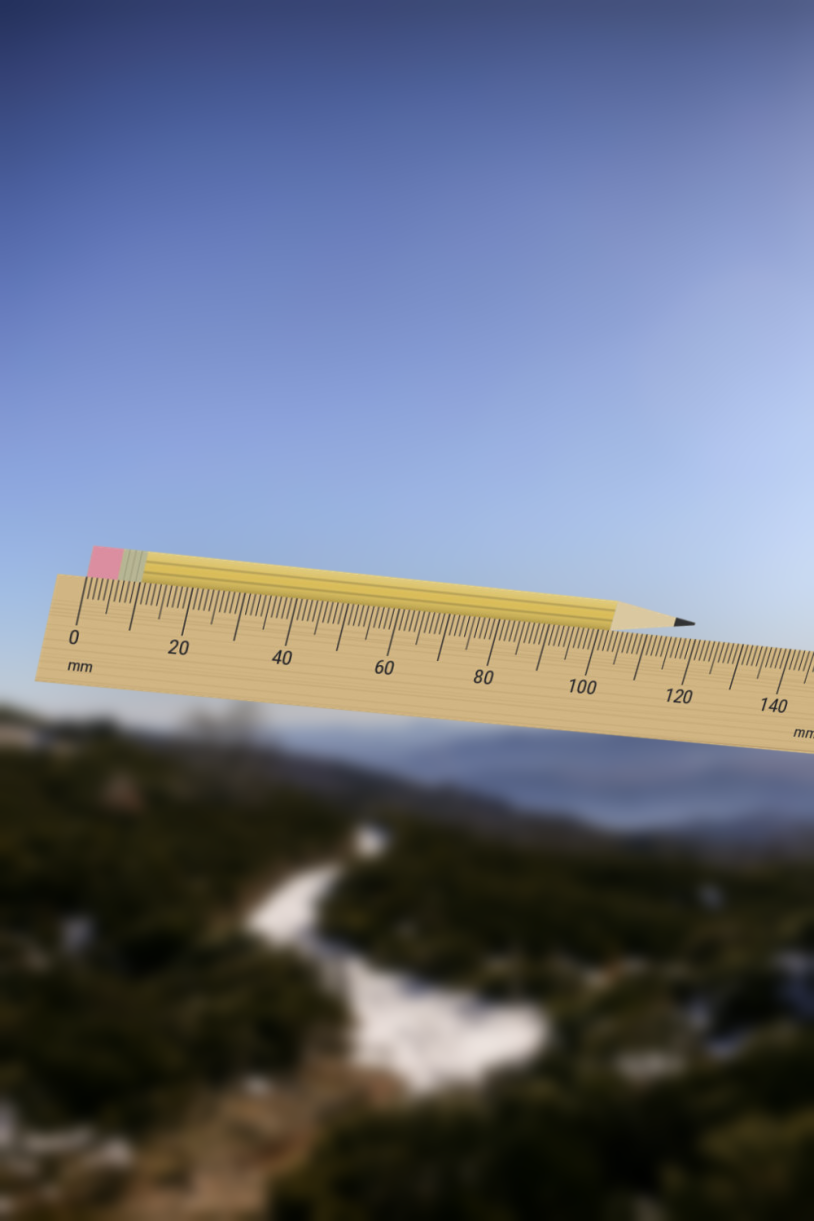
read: 119 mm
